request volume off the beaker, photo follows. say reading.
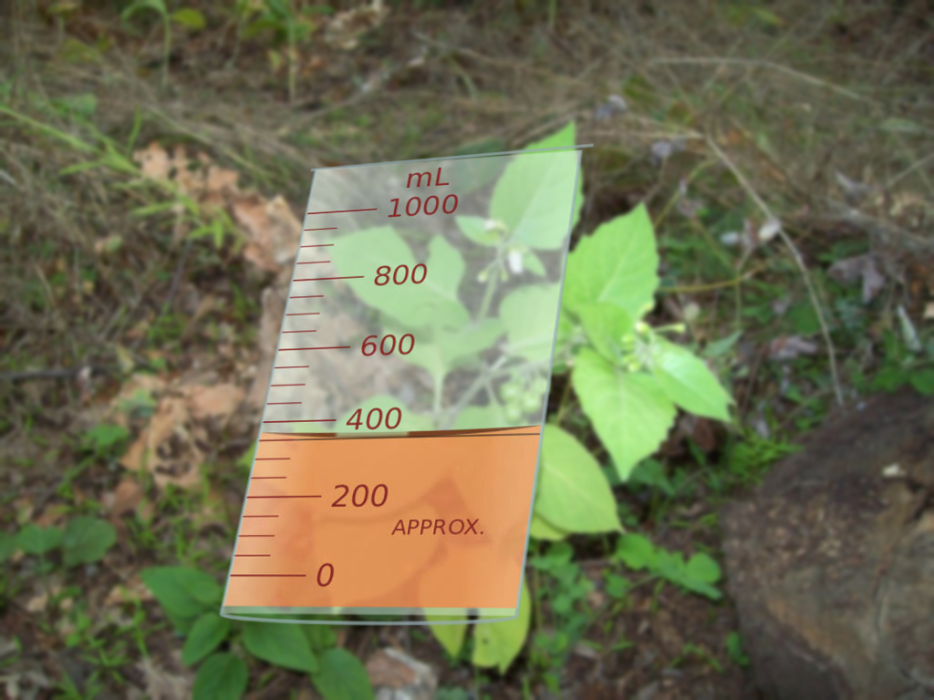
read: 350 mL
